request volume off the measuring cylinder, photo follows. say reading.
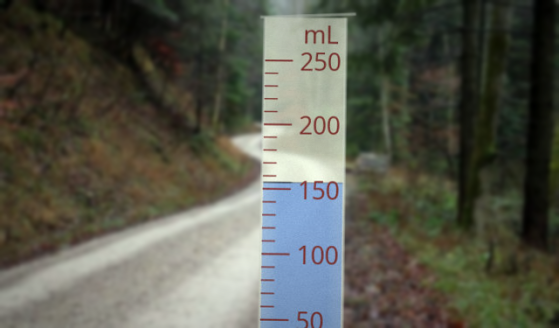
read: 155 mL
